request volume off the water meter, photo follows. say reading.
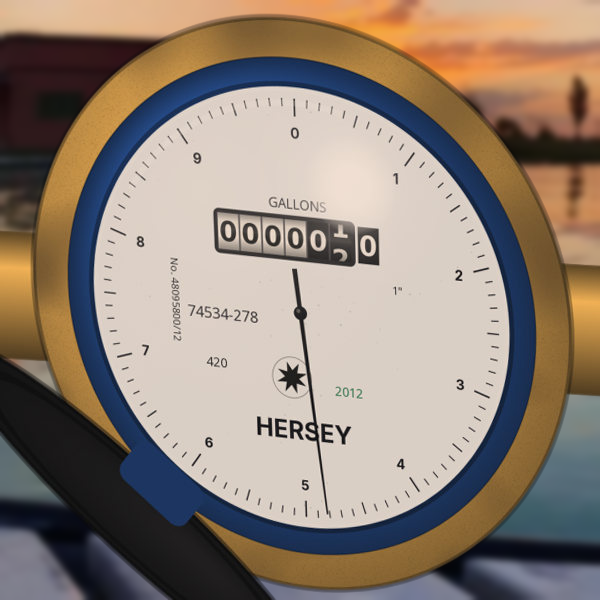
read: 14.8 gal
